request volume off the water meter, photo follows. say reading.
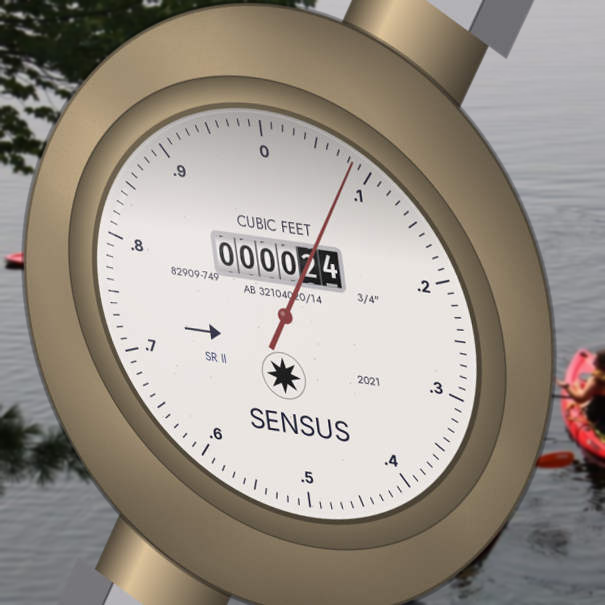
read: 24.08 ft³
